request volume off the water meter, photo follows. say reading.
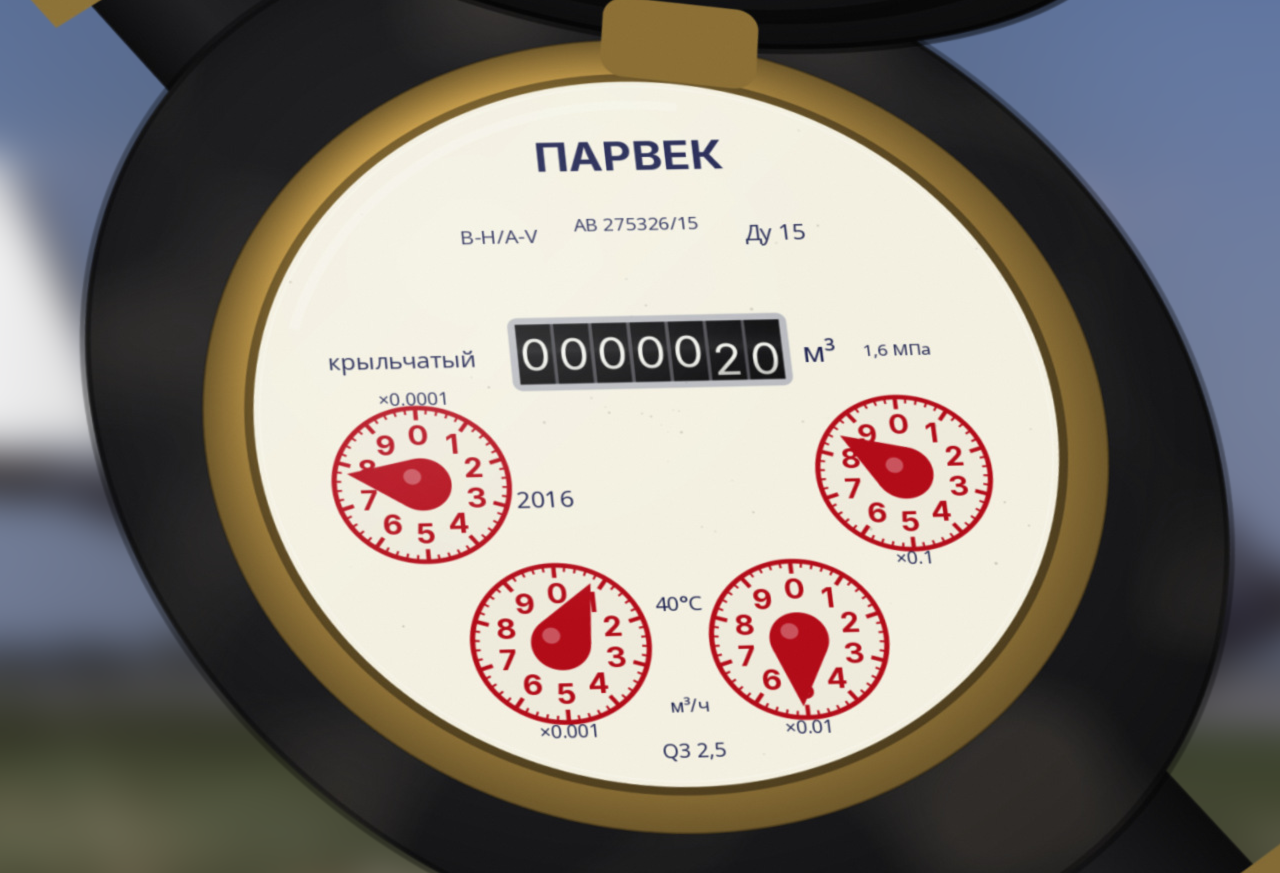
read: 19.8507 m³
